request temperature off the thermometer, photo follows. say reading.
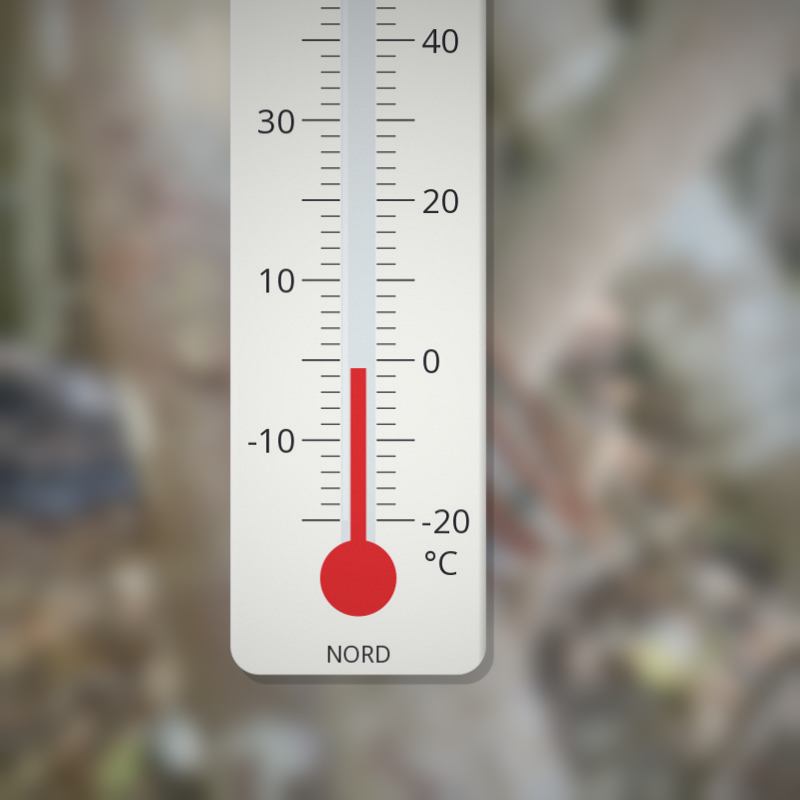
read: -1 °C
